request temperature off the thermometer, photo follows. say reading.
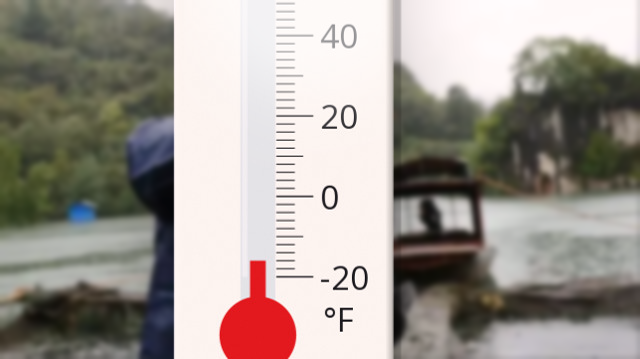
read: -16 °F
